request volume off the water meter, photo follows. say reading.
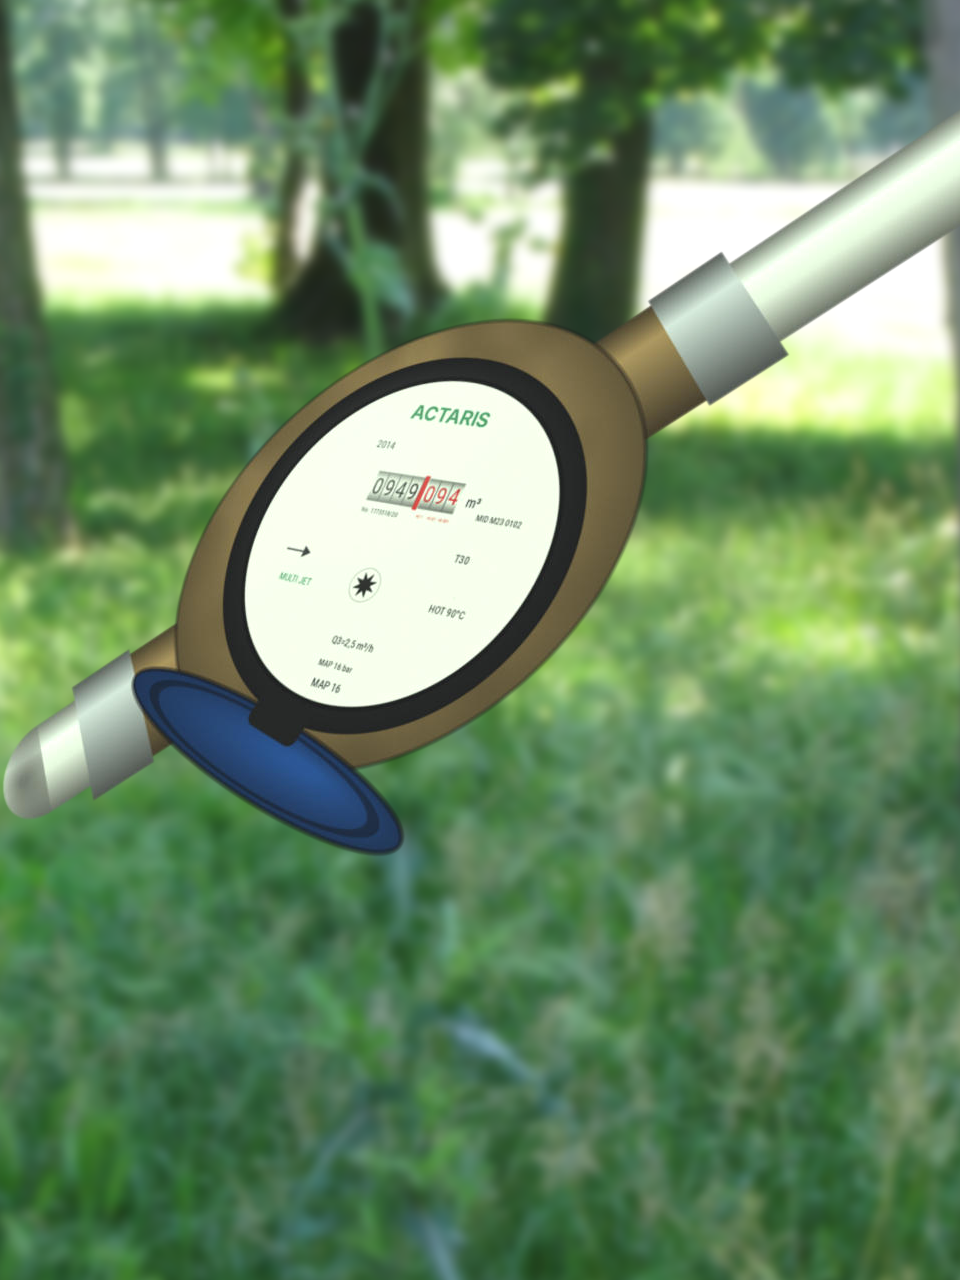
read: 949.094 m³
